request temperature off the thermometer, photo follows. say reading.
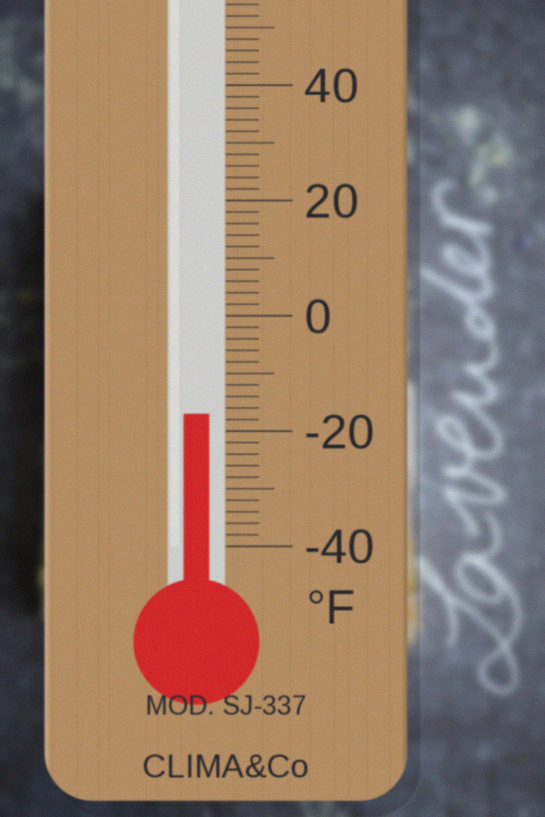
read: -17 °F
